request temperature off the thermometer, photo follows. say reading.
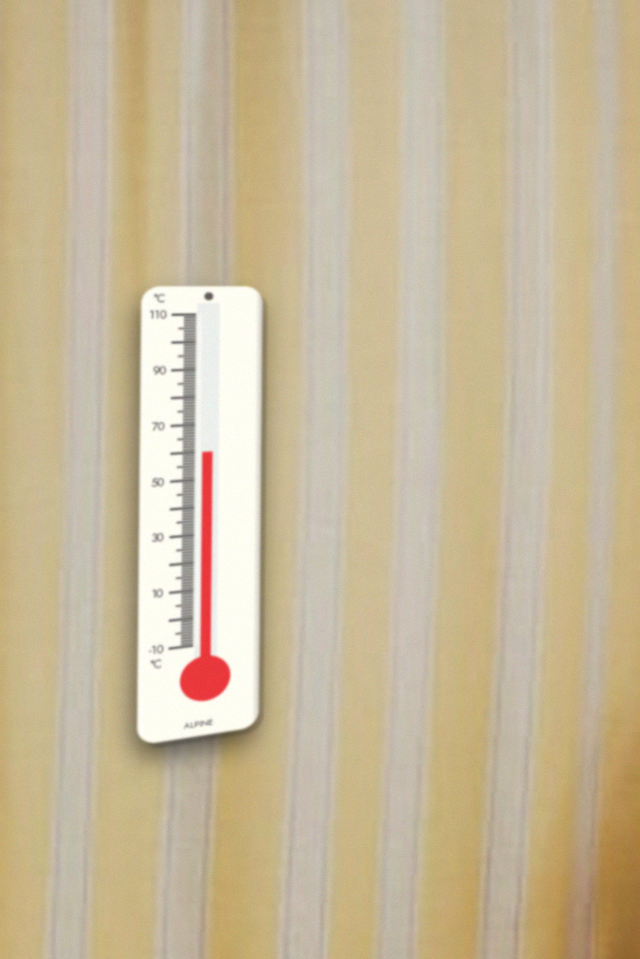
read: 60 °C
